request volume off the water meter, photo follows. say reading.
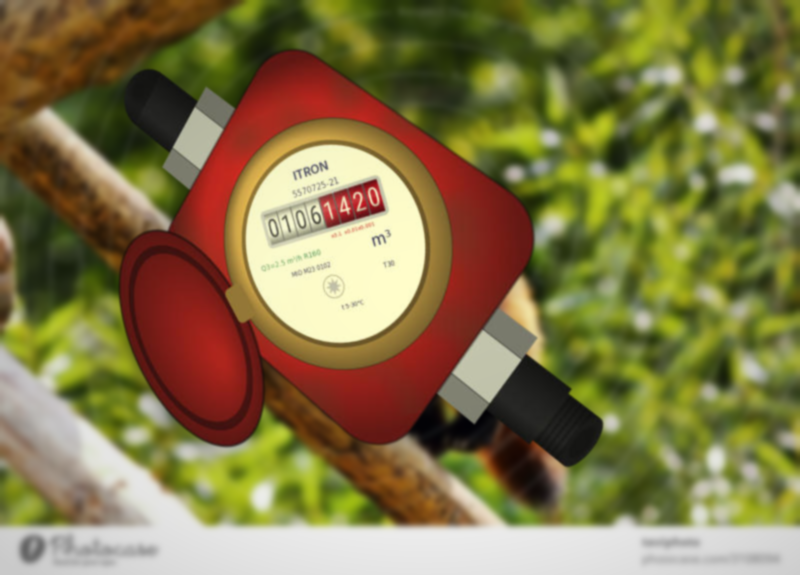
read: 106.1420 m³
